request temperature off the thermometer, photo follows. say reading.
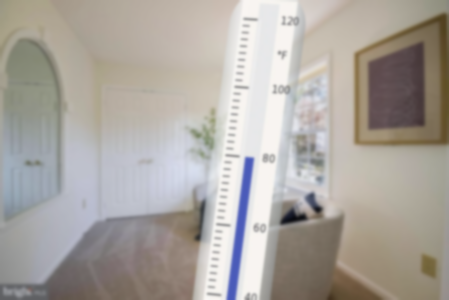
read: 80 °F
